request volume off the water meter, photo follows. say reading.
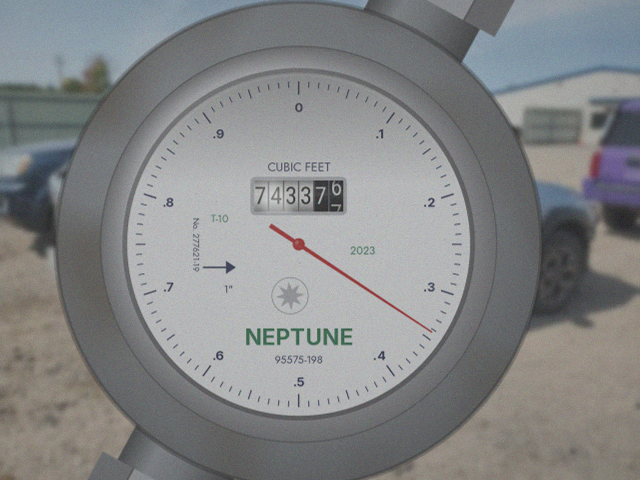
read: 743376.34 ft³
